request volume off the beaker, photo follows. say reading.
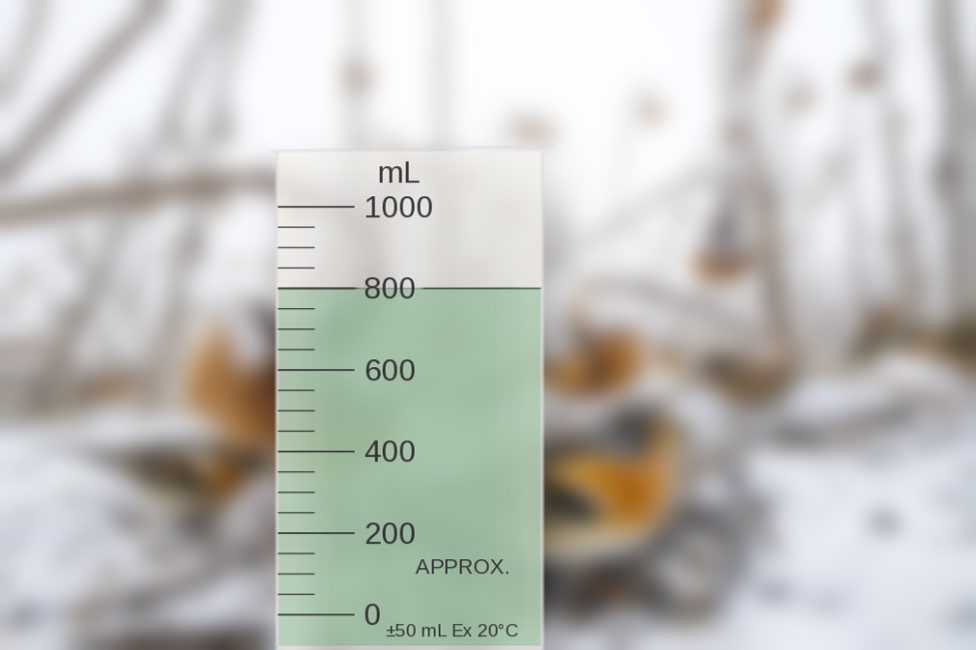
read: 800 mL
